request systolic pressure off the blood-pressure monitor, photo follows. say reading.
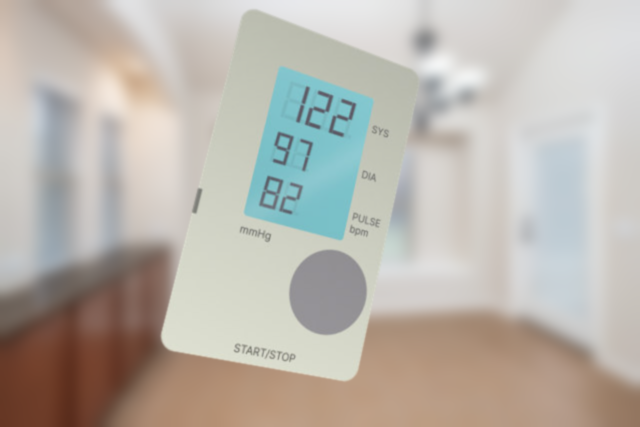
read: 122 mmHg
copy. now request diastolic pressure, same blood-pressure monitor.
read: 97 mmHg
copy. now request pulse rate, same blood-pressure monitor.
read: 82 bpm
